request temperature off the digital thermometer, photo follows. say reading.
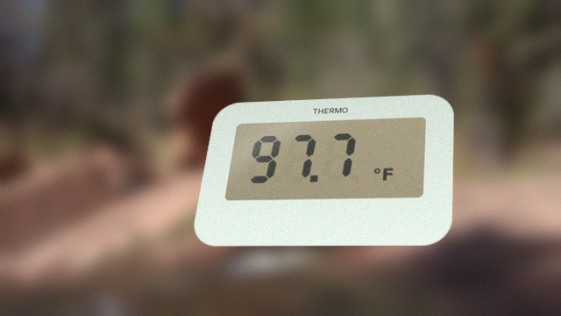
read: 97.7 °F
